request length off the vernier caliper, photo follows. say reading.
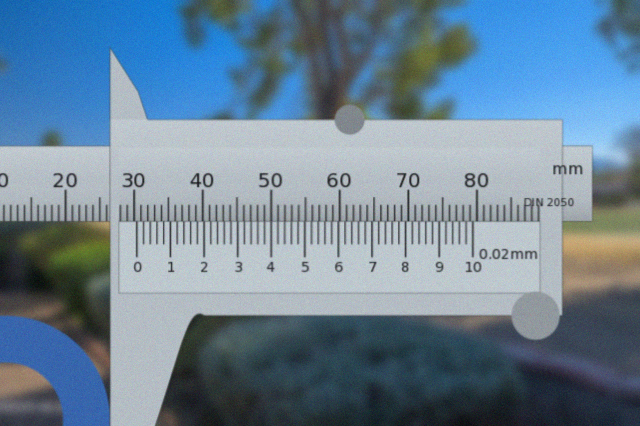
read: 30.4 mm
